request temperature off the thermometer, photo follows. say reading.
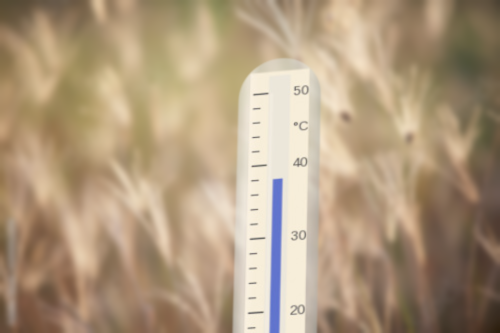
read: 38 °C
